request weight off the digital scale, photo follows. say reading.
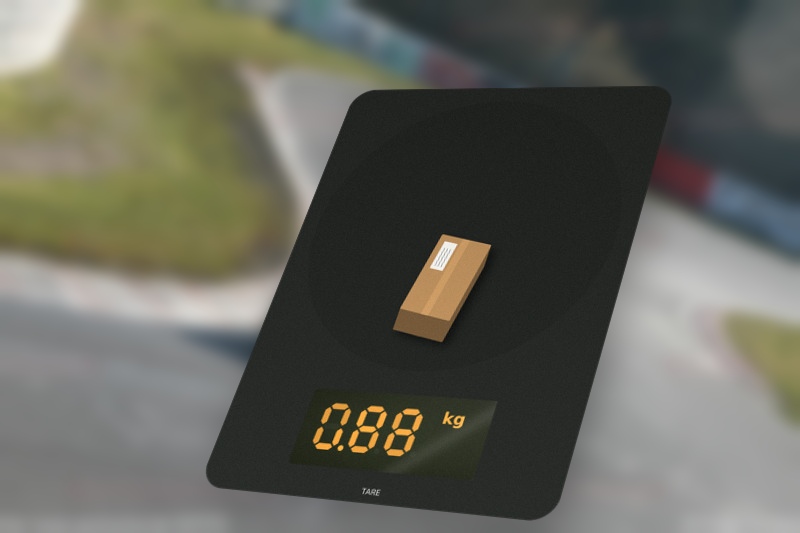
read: 0.88 kg
